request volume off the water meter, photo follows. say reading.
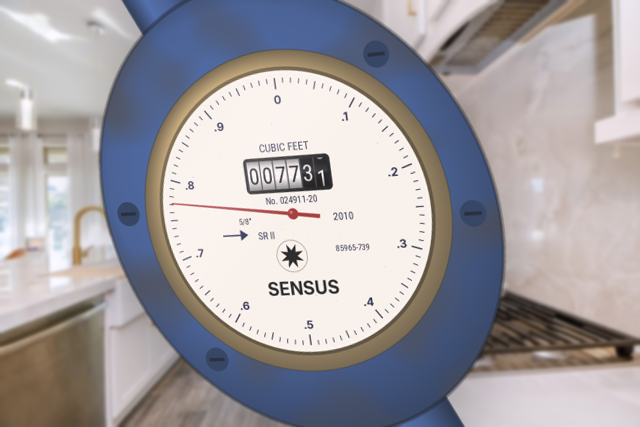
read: 7730.77 ft³
